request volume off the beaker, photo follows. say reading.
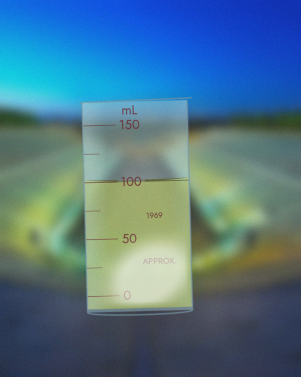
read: 100 mL
